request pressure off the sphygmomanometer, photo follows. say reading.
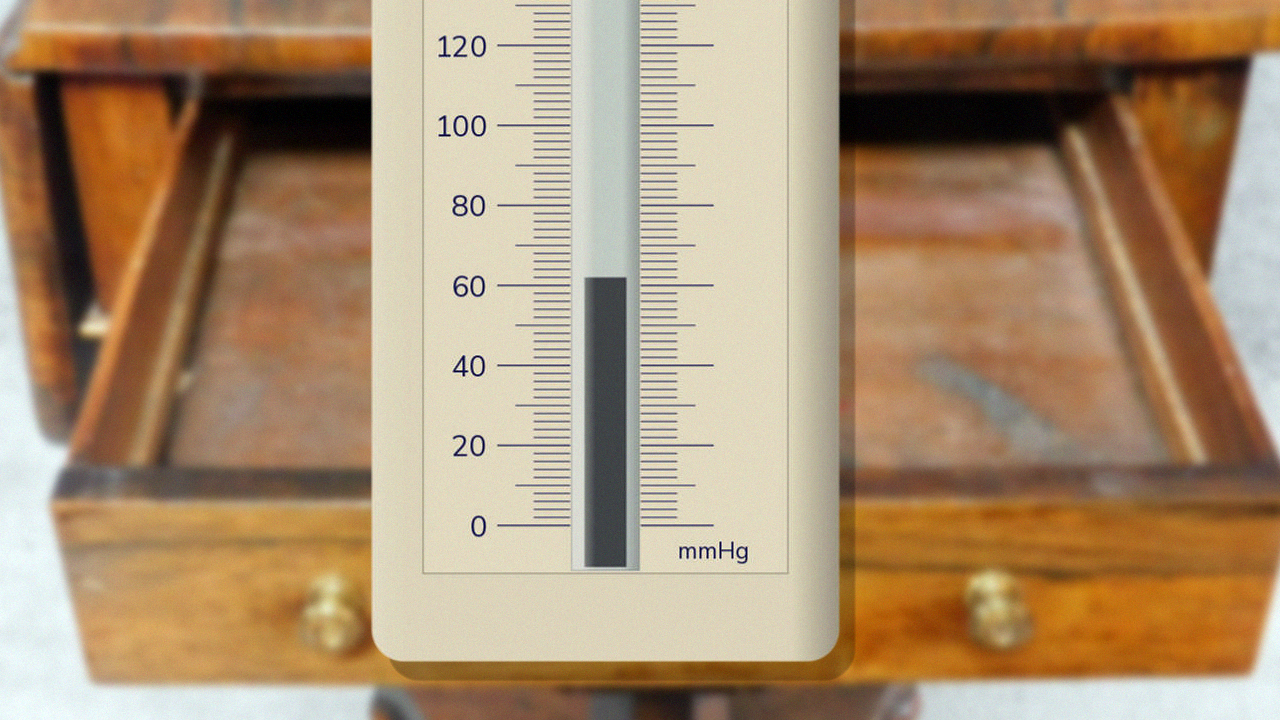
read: 62 mmHg
